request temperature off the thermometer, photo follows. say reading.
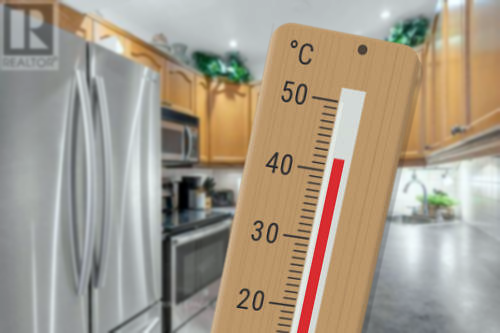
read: 42 °C
